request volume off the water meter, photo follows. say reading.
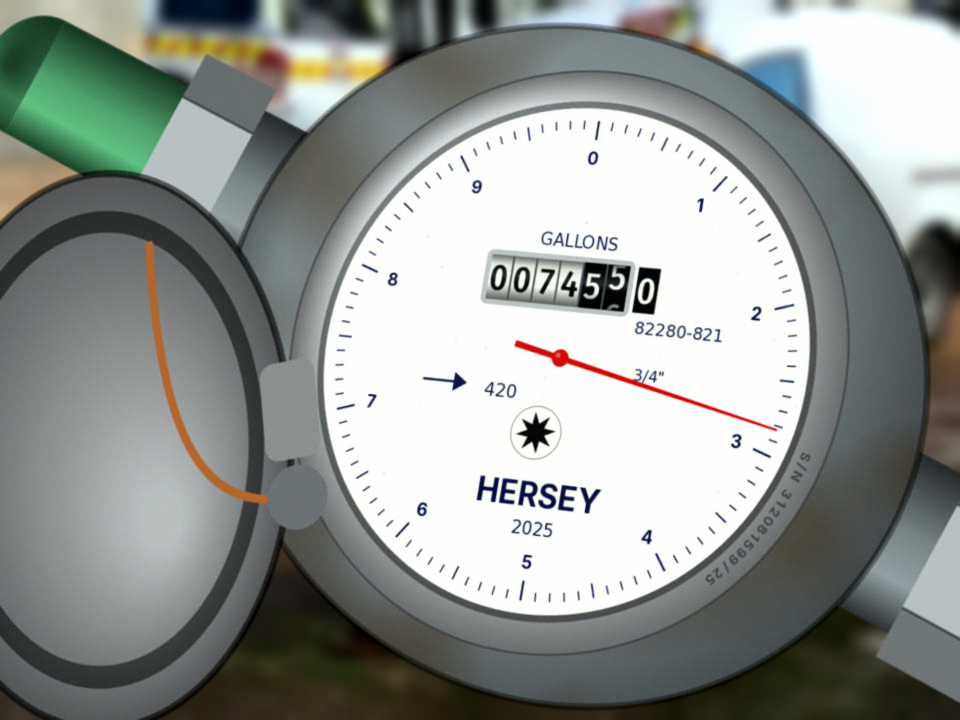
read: 74552.8 gal
